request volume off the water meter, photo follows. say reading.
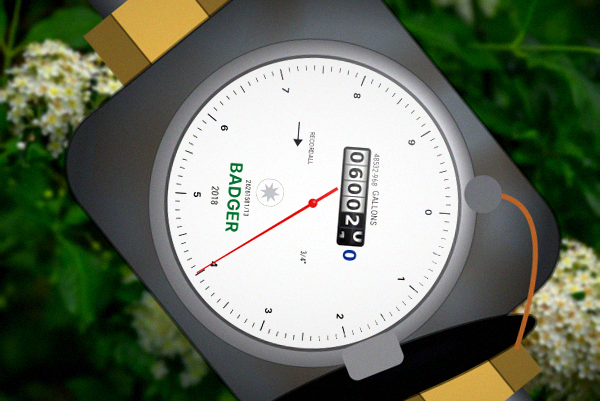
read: 600204.0 gal
